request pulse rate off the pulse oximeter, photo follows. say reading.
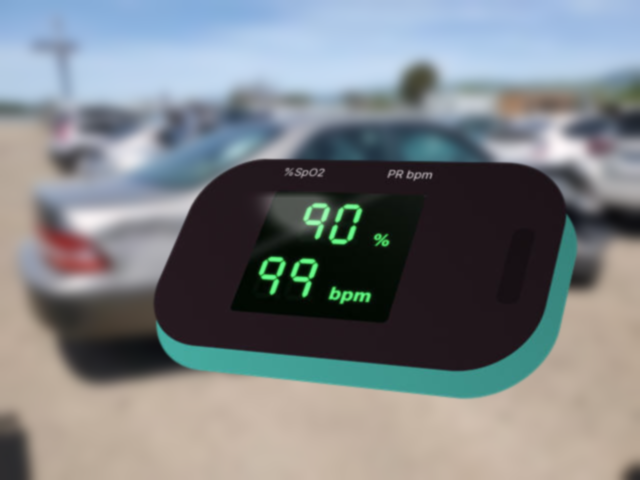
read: 99 bpm
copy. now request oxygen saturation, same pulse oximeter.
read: 90 %
